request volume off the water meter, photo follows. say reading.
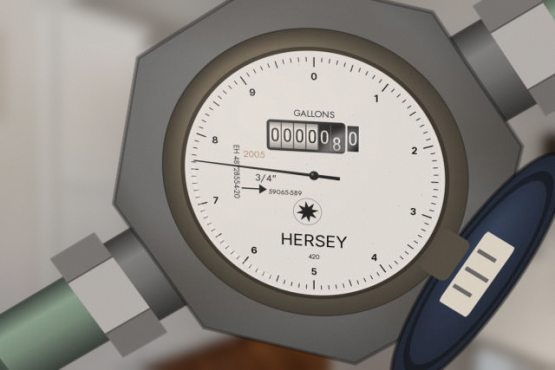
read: 77.6 gal
